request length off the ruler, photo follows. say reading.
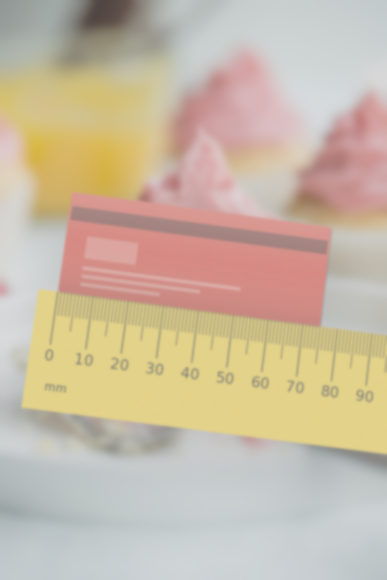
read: 75 mm
